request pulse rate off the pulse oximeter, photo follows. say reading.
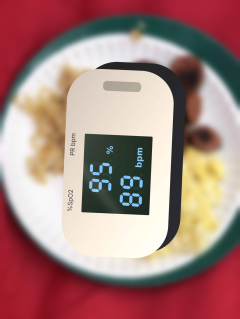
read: 89 bpm
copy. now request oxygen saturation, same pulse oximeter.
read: 95 %
